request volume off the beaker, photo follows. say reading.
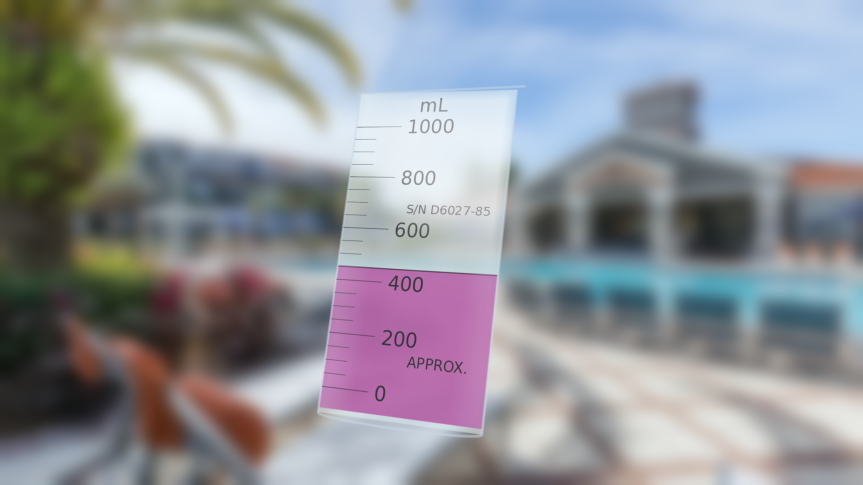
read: 450 mL
